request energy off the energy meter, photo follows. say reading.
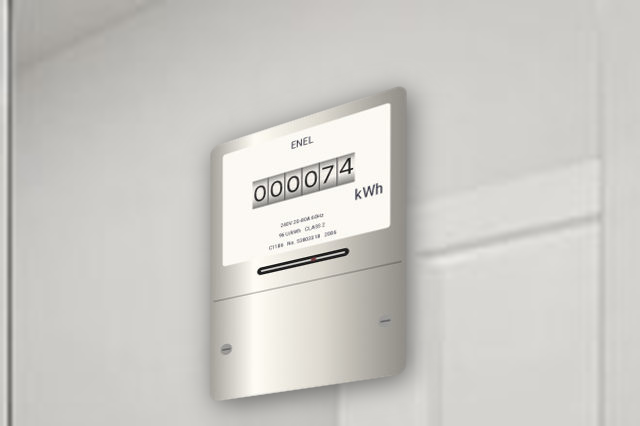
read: 74 kWh
